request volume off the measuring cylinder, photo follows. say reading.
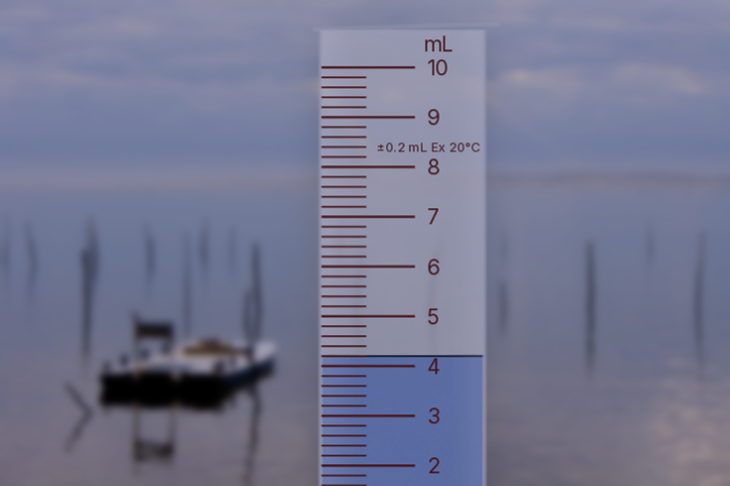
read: 4.2 mL
